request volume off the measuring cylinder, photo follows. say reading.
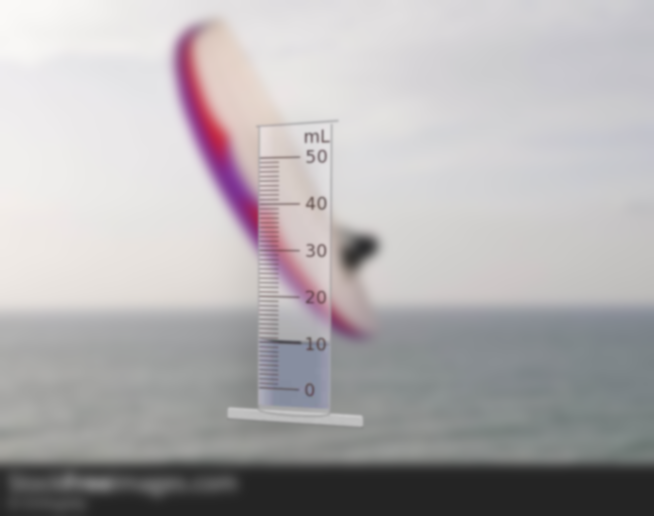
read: 10 mL
